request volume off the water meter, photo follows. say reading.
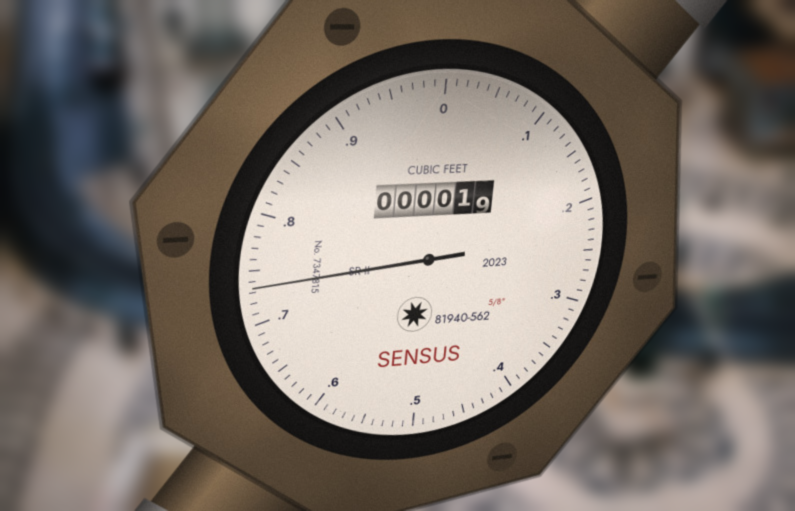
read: 18.73 ft³
